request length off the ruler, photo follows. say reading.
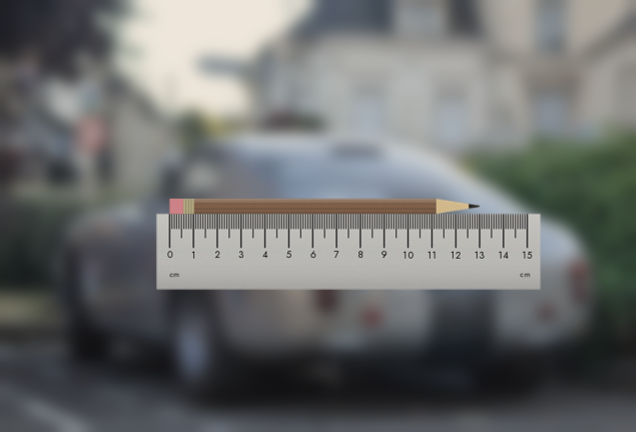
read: 13 cm
